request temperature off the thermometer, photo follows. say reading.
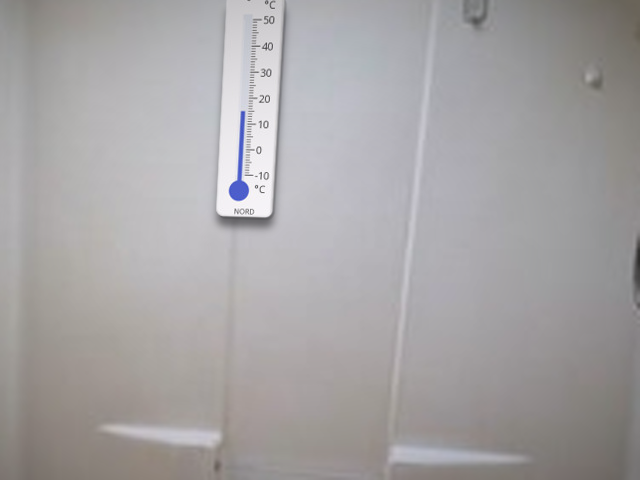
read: 15 °C
